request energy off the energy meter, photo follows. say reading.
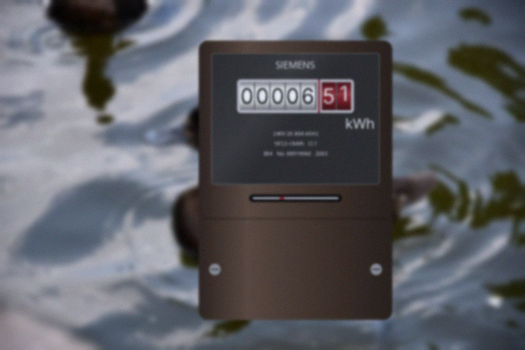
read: 6.51 kWh
